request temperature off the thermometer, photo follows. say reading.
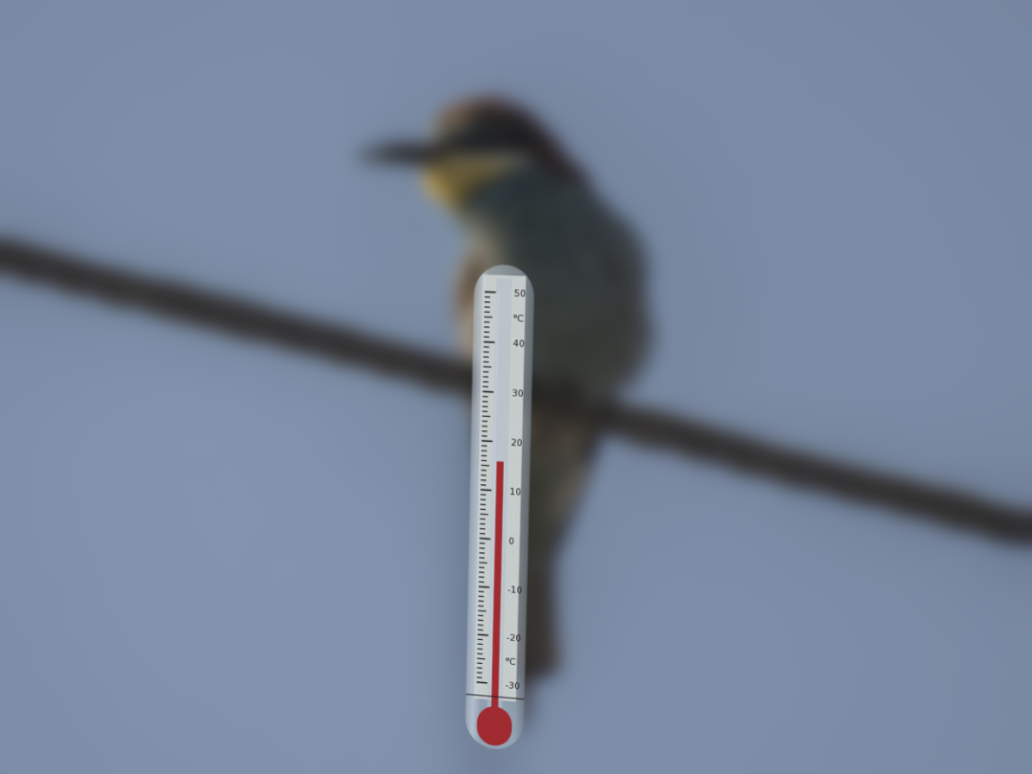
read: 16 °C
